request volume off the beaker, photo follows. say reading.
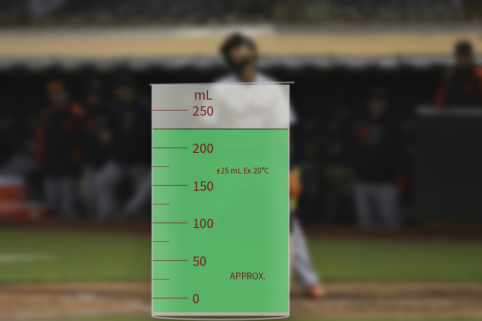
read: 225 mL
